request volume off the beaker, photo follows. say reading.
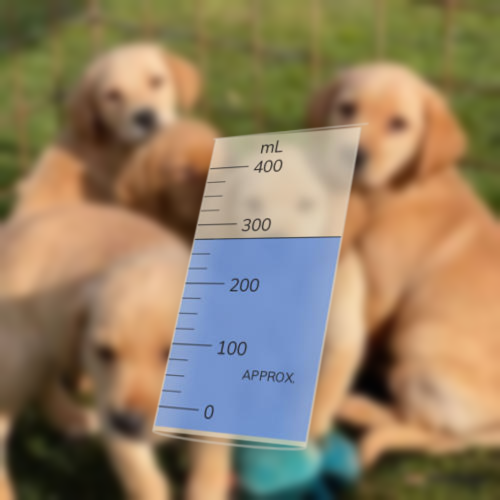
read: 275 mL
